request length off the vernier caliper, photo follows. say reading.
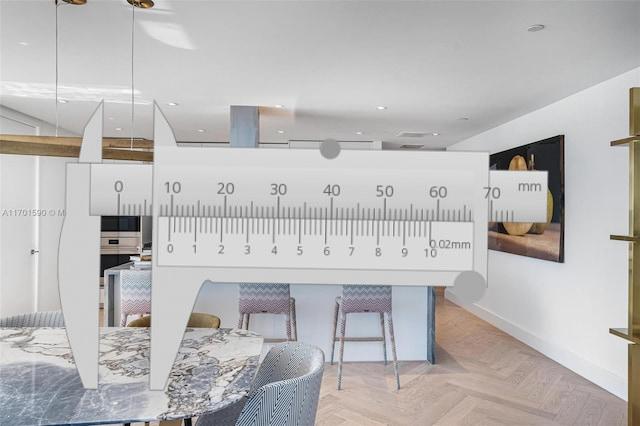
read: 9.6 mm
